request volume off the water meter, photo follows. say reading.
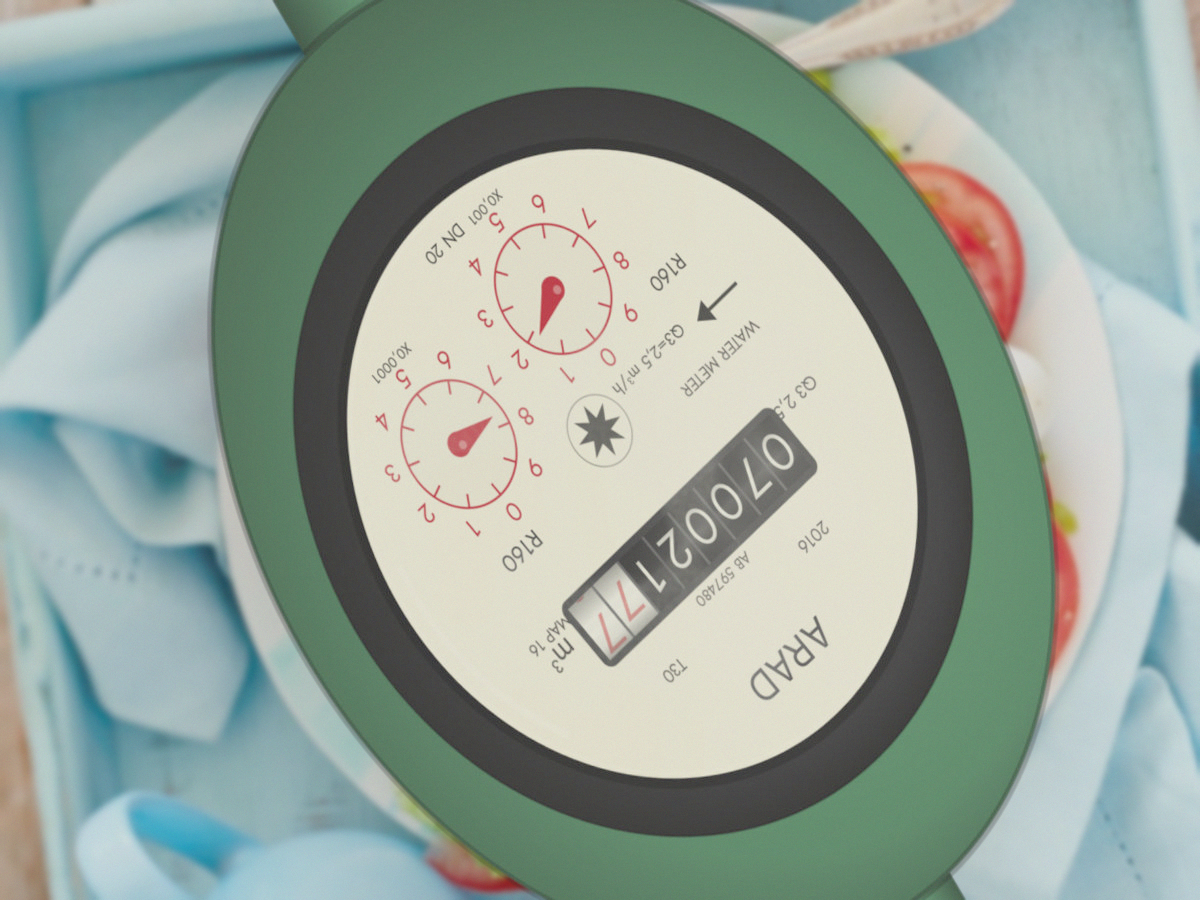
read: 70021.7717 m³
